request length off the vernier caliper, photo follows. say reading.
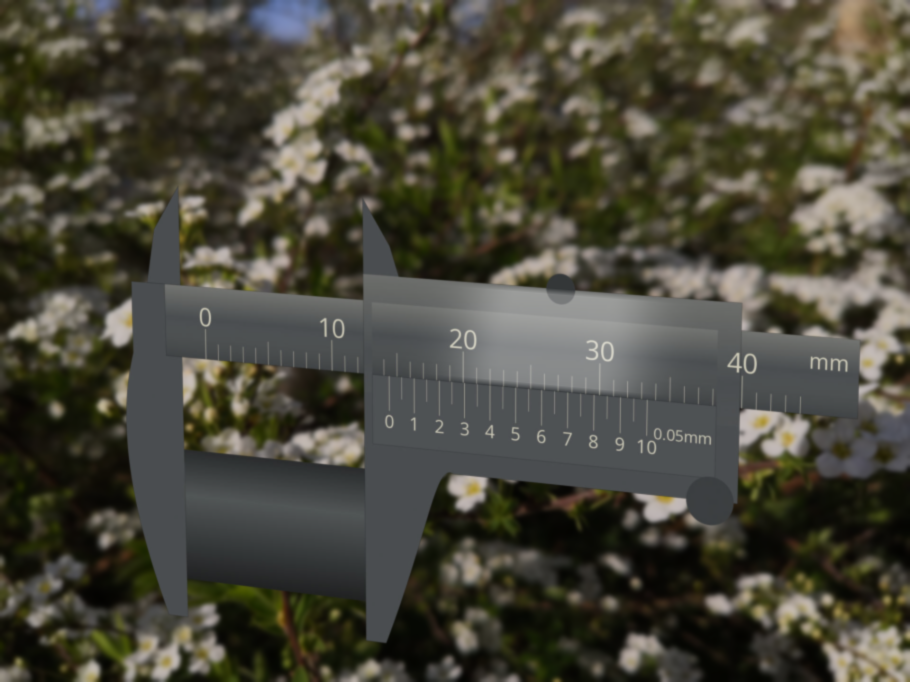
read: 14.4 mm
